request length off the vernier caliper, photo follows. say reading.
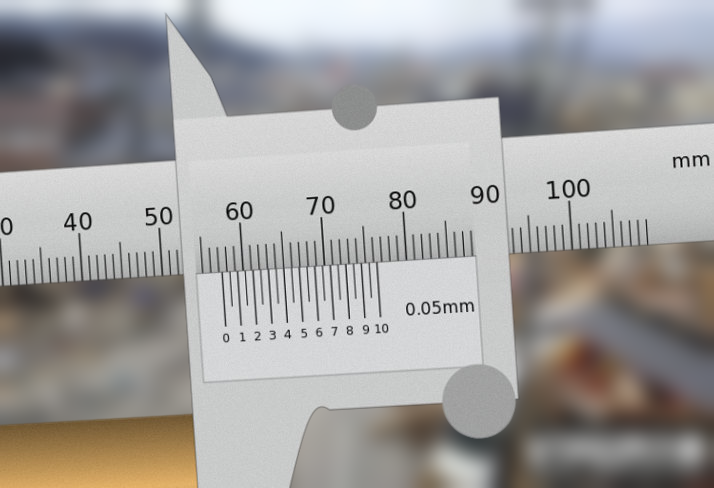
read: 57.4 mm
